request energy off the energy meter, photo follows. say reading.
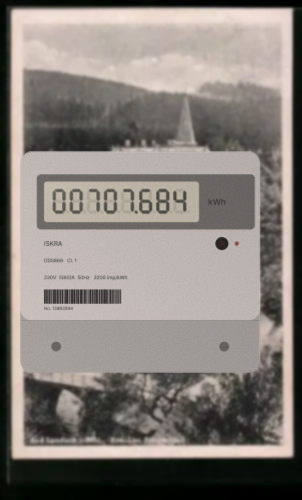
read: 707.684 kWh
